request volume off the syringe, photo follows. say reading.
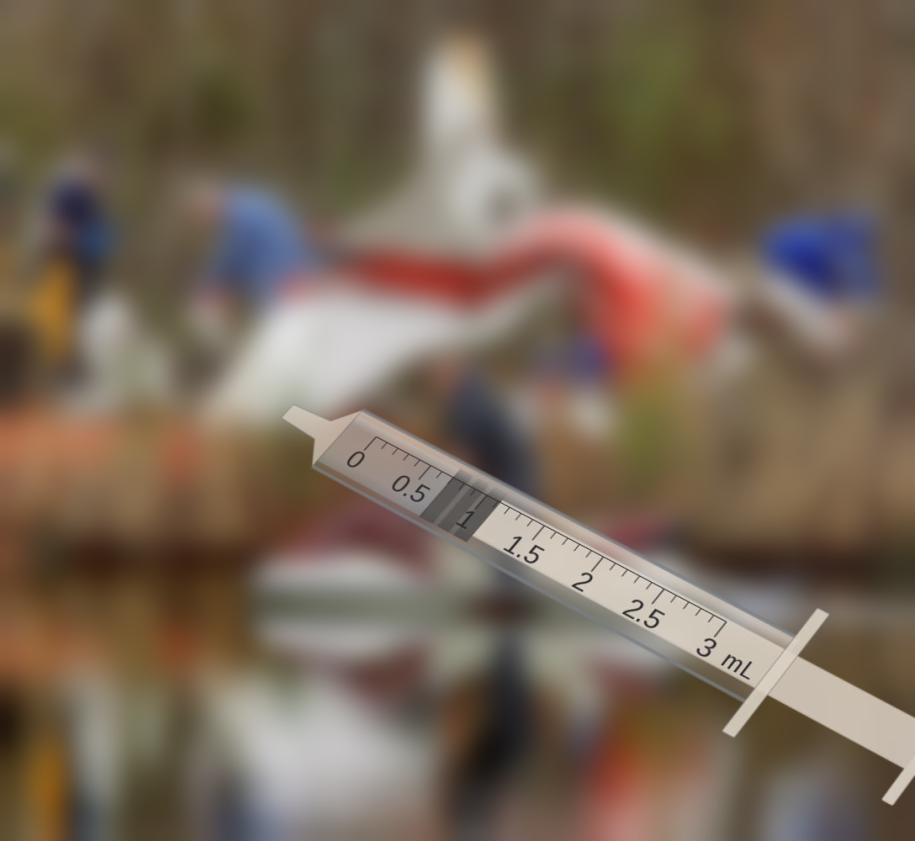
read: 0.7 mL
